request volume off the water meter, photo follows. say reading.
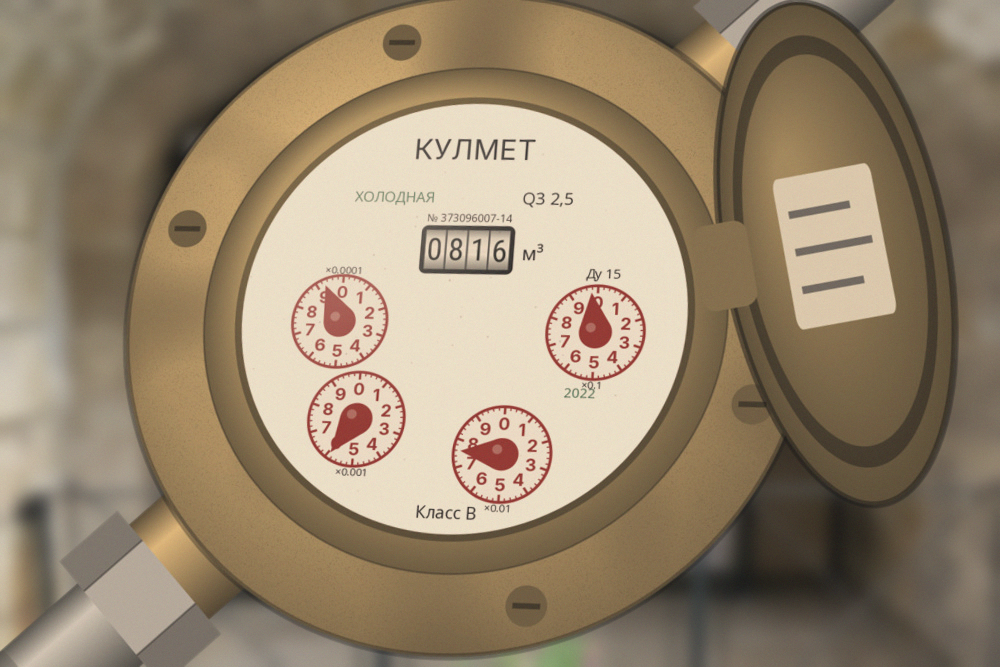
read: 815.9759 m³
